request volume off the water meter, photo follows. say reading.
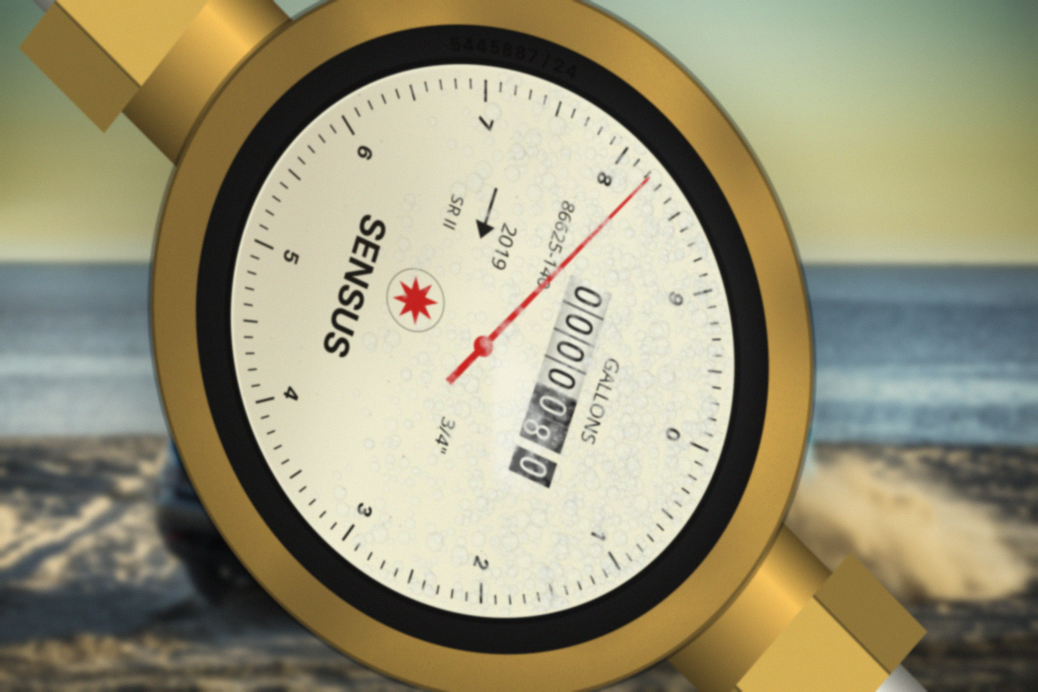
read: 78.2 gal
